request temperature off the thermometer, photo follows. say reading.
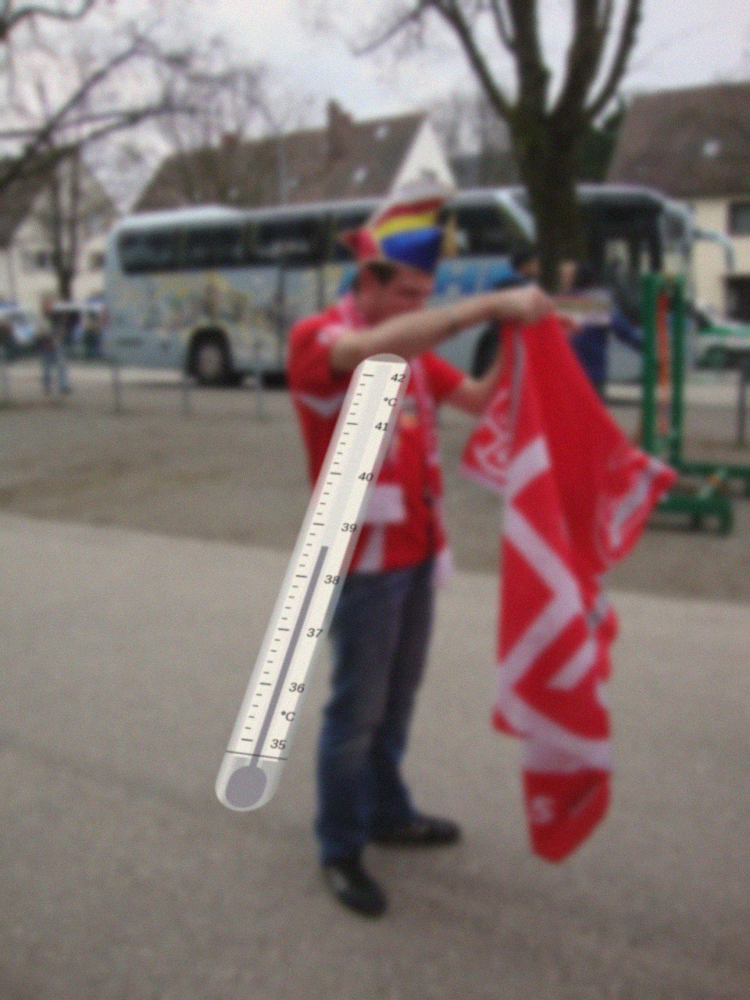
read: 38.6 °C
